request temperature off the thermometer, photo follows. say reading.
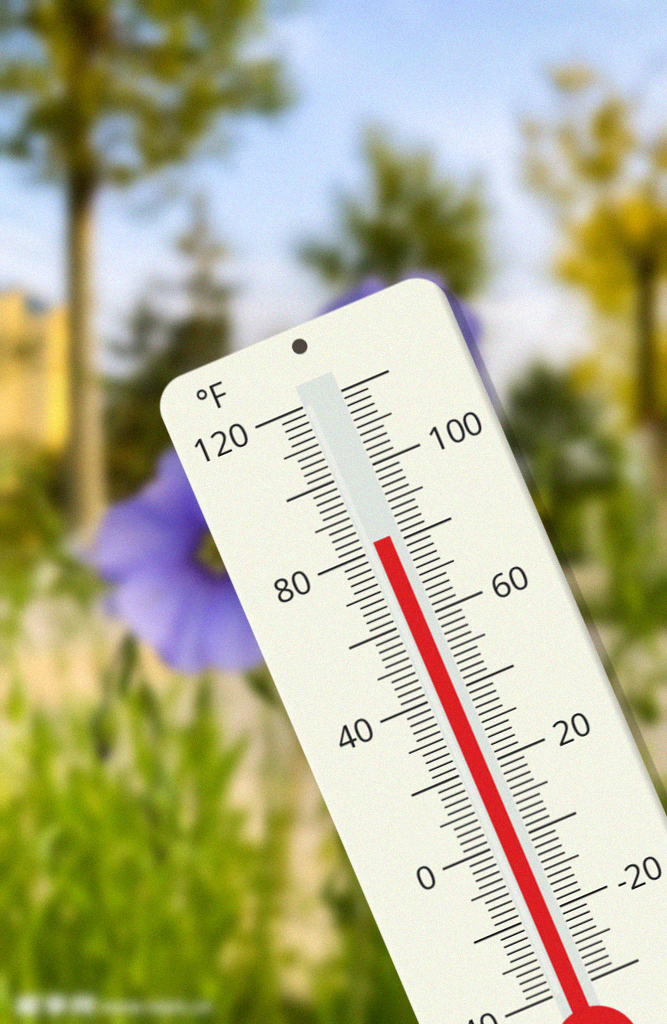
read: 82 °F
